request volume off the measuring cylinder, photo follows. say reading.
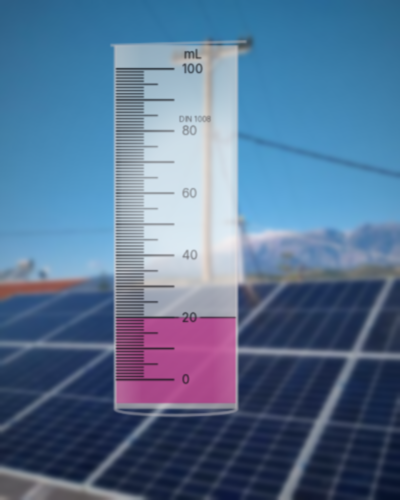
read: 20 mL
